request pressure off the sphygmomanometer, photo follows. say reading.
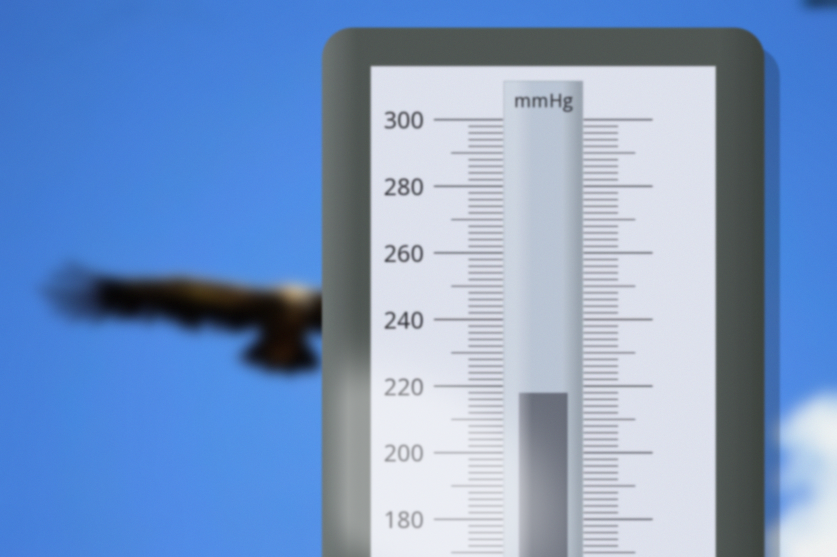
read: 218 mmHg
